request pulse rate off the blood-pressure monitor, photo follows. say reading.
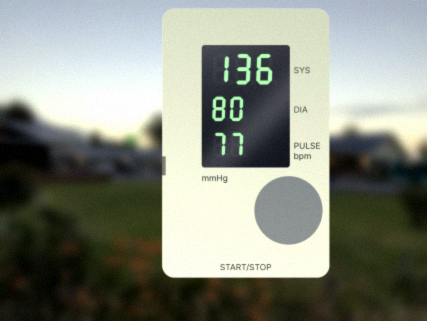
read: 77 bpm
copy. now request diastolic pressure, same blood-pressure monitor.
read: 80 mmHg
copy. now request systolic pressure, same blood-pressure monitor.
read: 136 mmHg
